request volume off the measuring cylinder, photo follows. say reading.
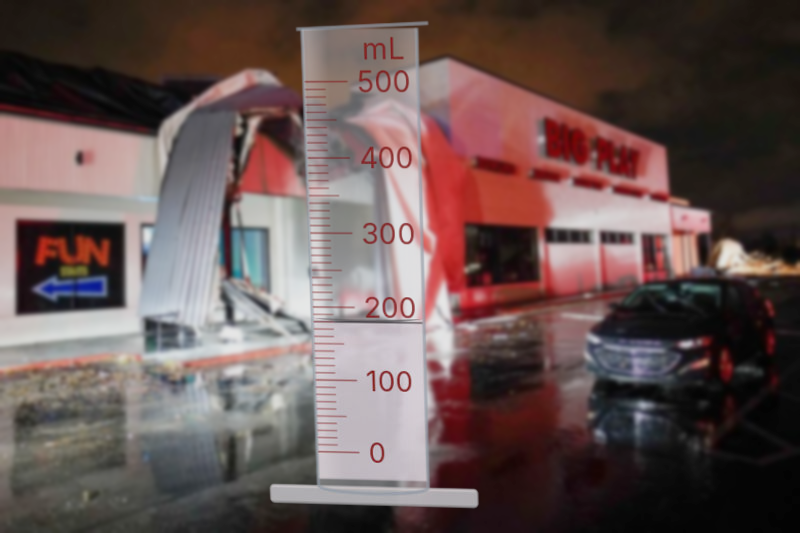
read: 180 mL
